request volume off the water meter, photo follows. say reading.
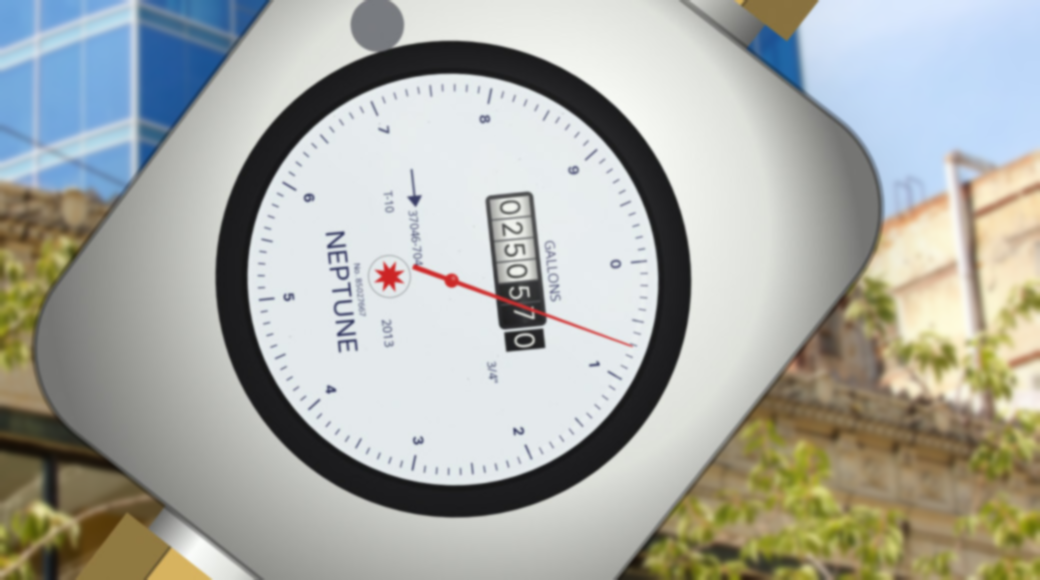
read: 250570.7 gal
